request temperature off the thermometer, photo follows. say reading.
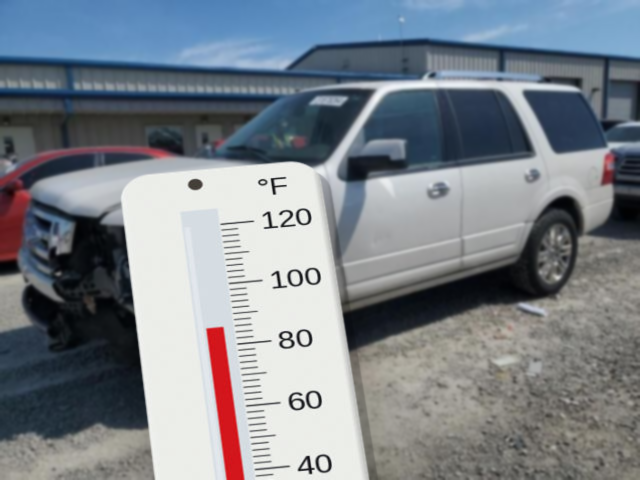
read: 86 °F
